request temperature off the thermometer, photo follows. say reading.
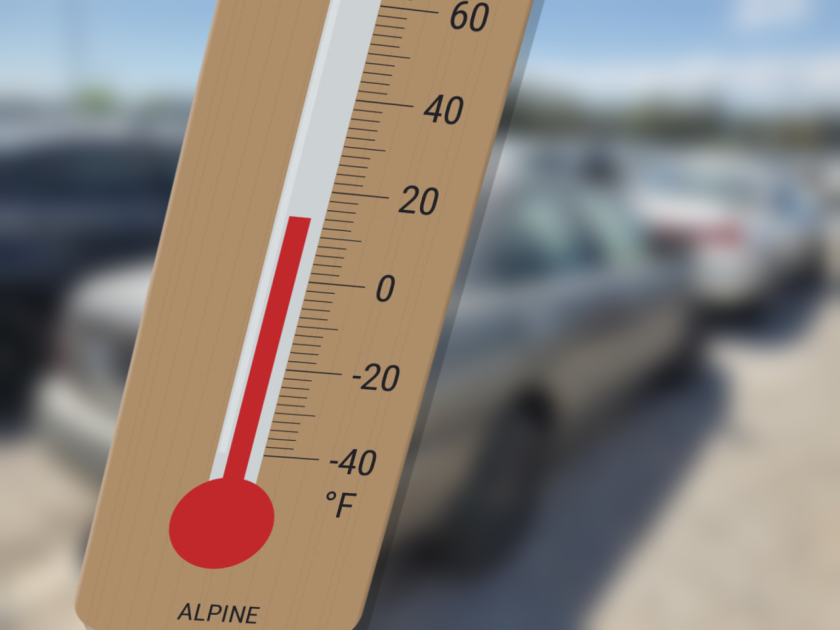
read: 14 °F
